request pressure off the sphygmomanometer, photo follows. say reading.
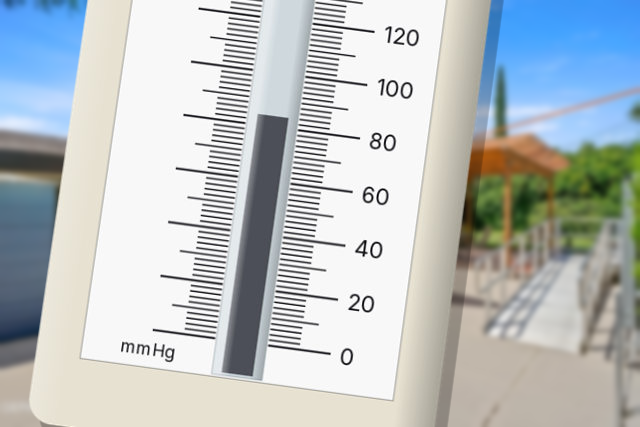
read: 84 mmHg
